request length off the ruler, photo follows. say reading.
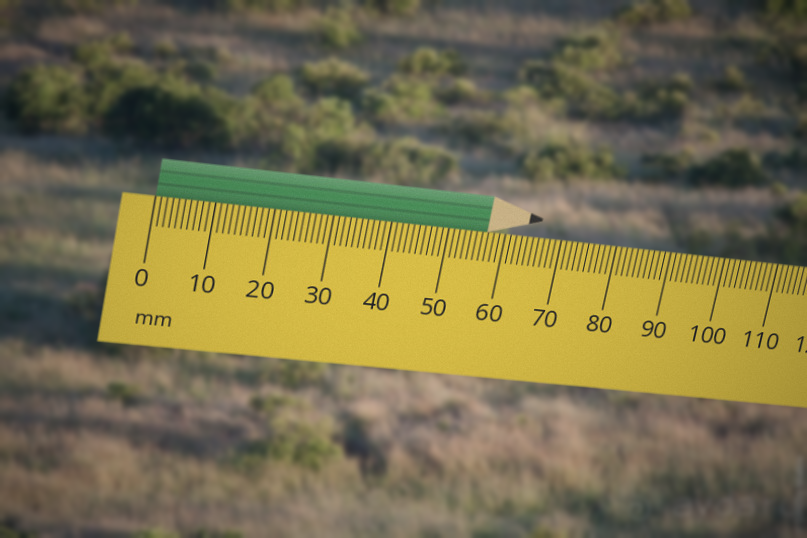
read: 66 mm
